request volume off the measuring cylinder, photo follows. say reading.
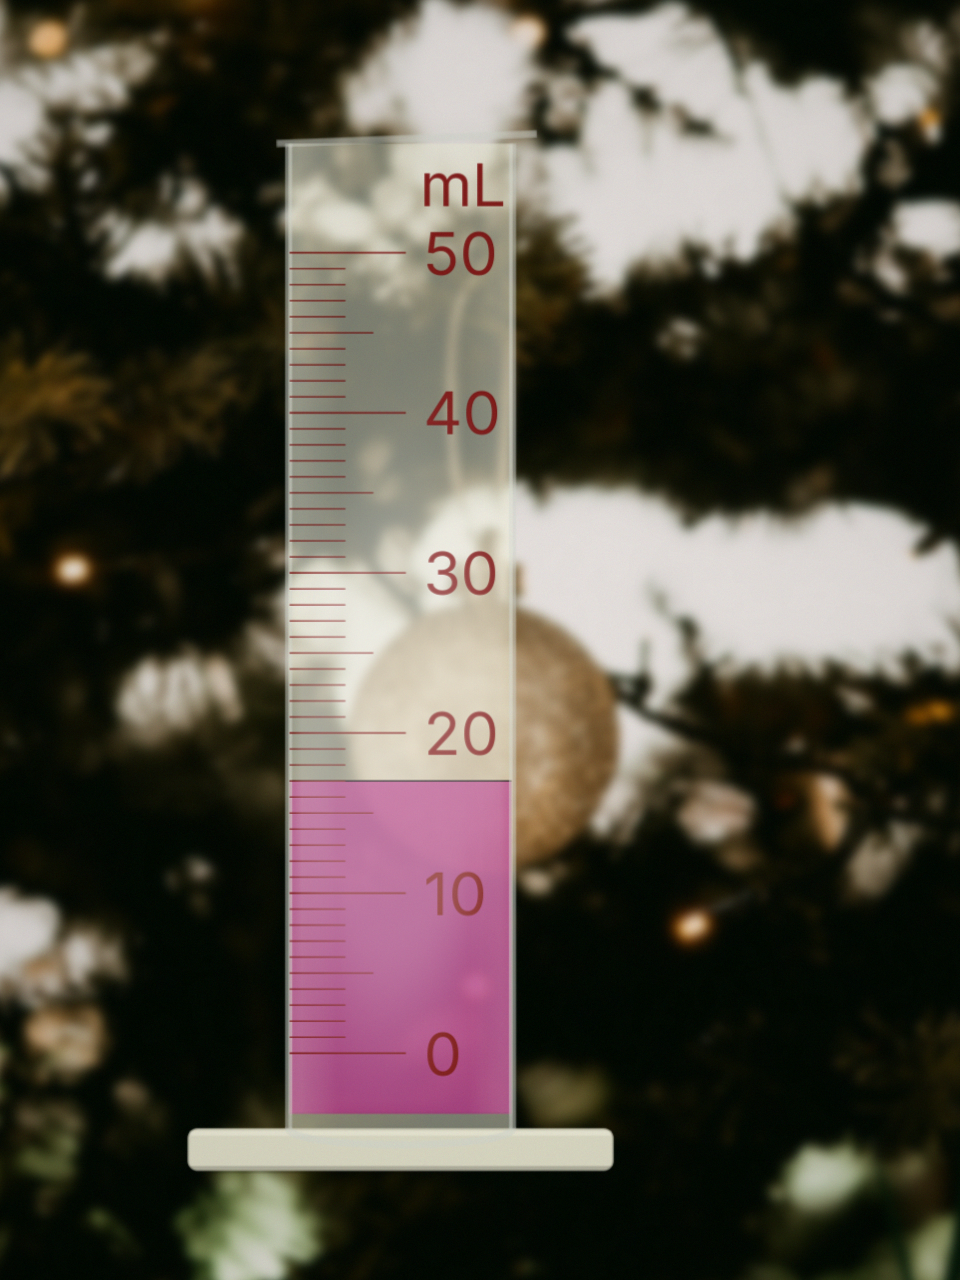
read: 17 mL
